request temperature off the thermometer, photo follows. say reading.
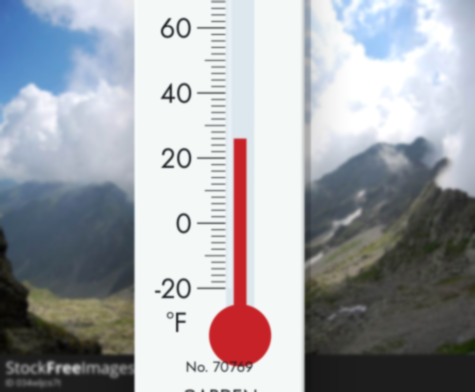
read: 26 °F
